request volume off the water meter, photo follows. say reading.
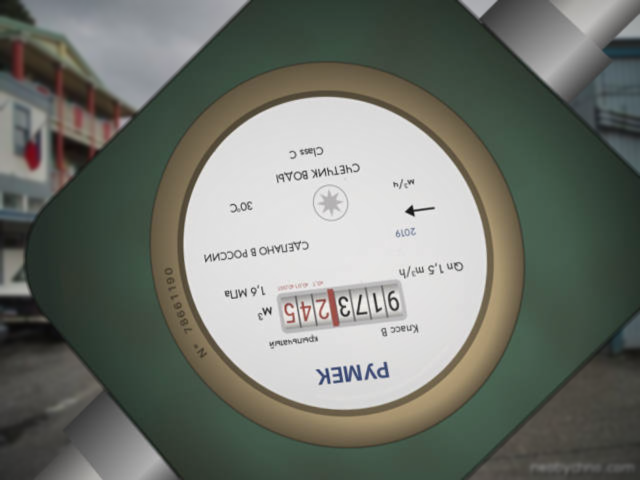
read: 9173.245 m³
